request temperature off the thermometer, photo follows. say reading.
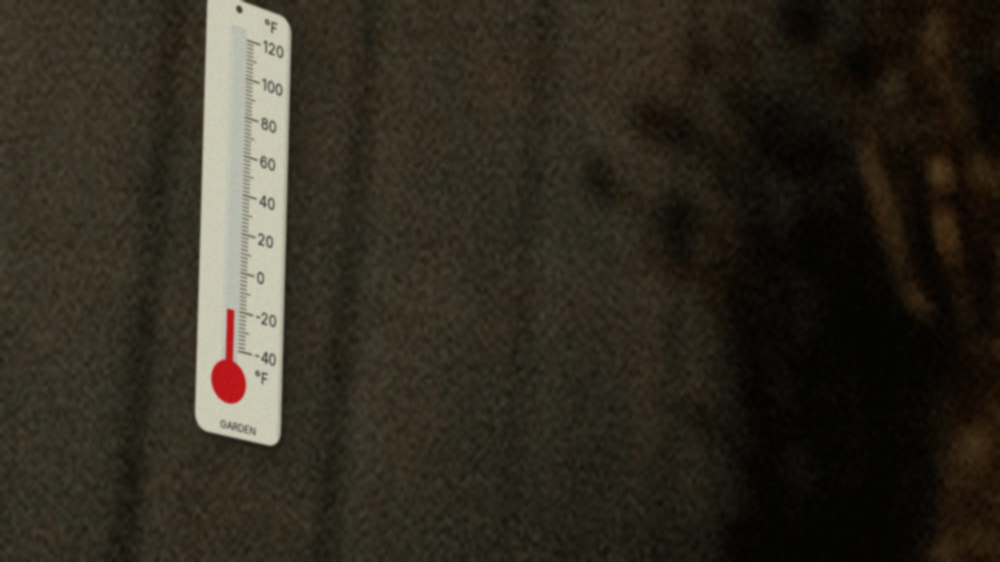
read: -20 °F
